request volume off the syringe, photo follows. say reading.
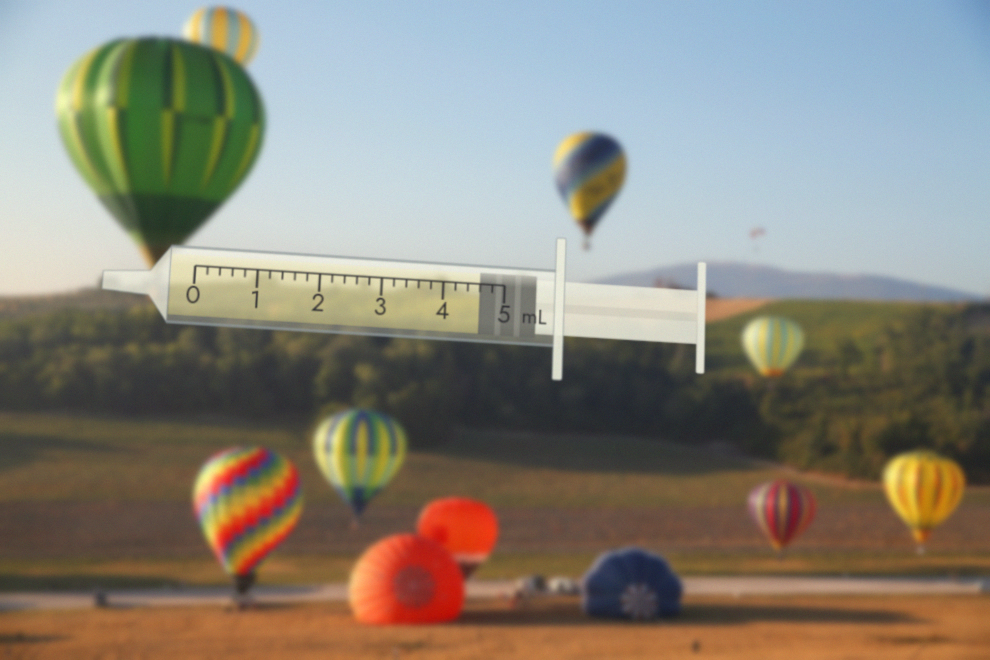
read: 4.6 mL
